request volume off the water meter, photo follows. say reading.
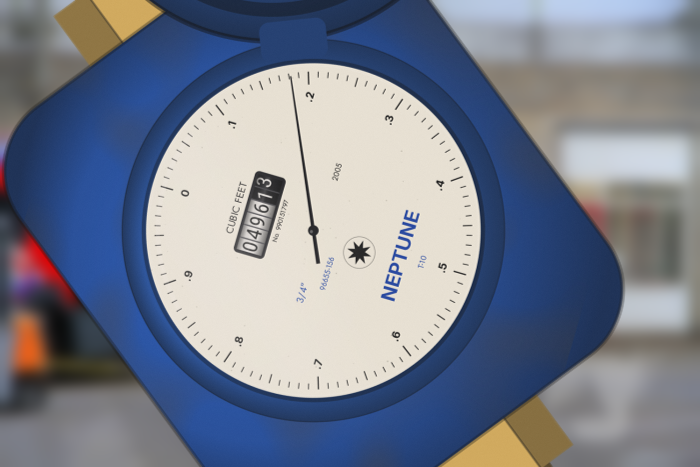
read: 49613.18 ft³
